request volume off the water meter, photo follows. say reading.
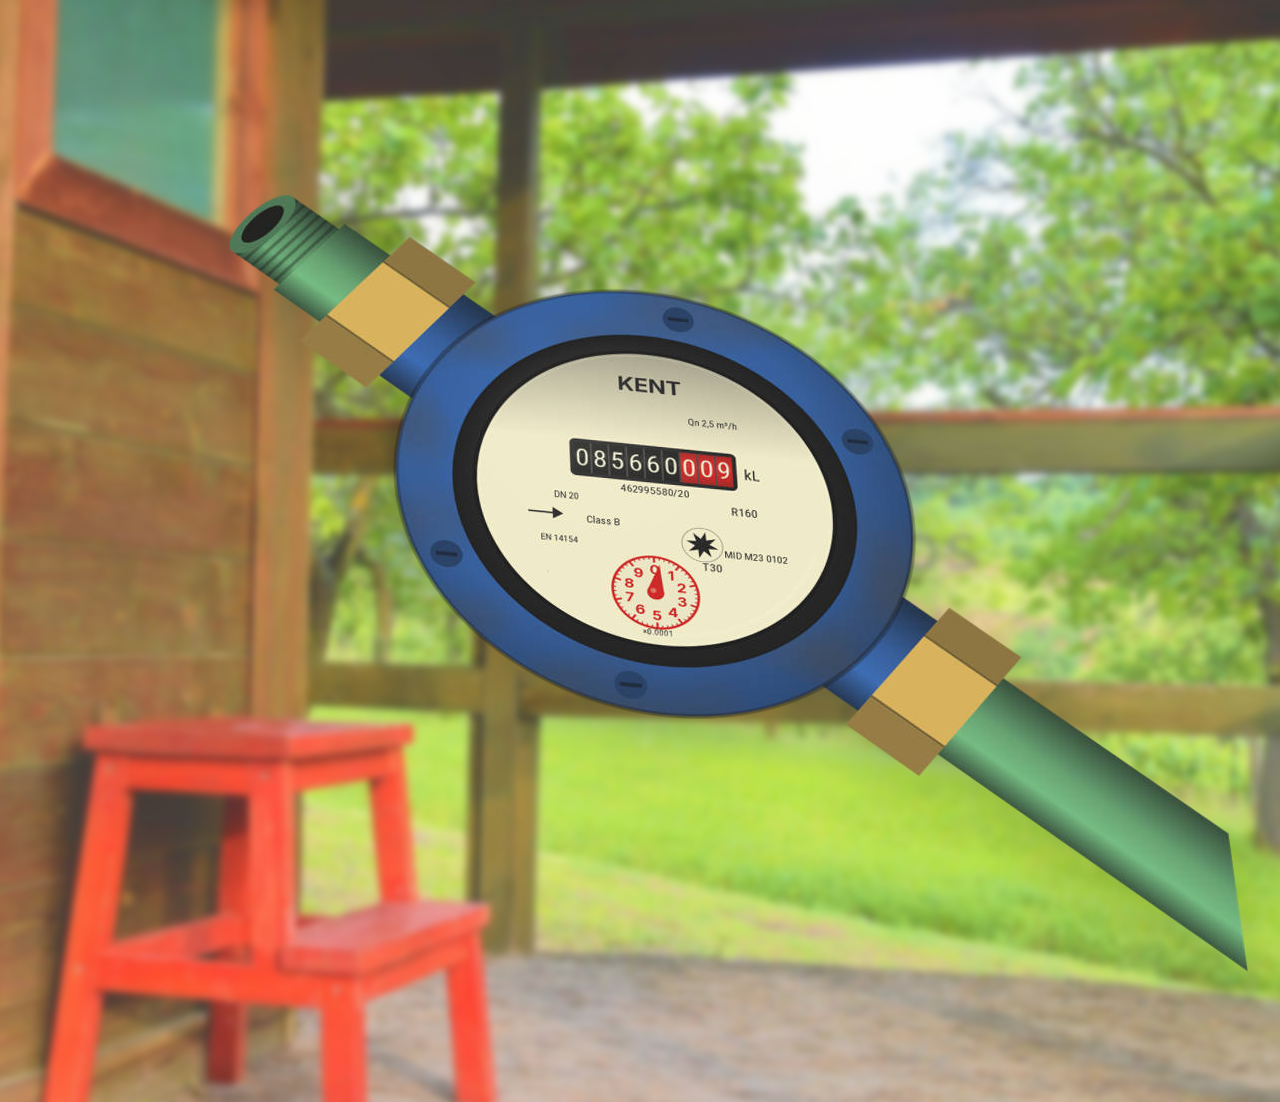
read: 85660.0090 kL
